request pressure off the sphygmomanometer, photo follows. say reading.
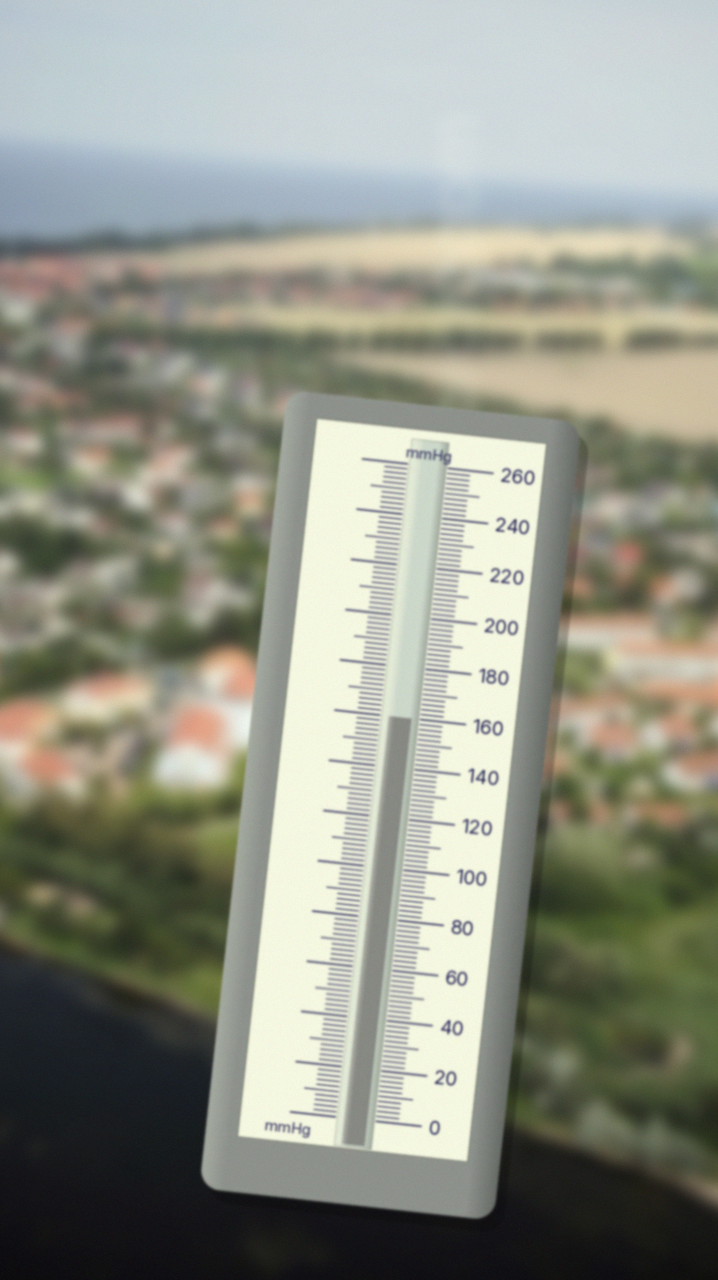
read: 160 mmHg
